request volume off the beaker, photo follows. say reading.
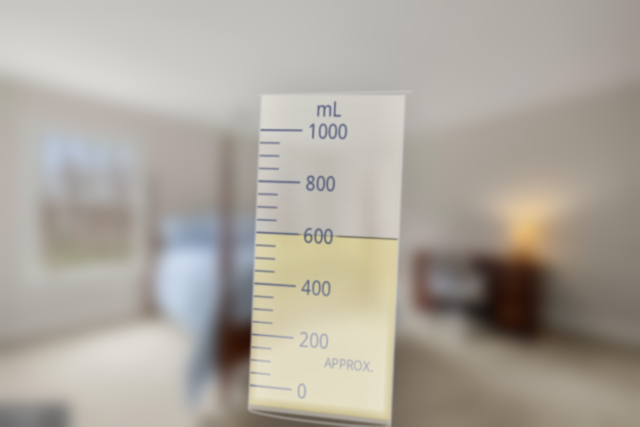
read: 600 mL
